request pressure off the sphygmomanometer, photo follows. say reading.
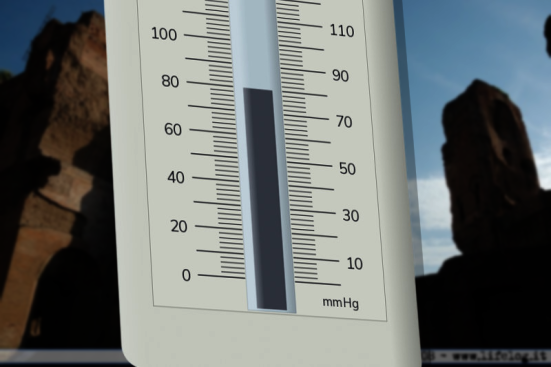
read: 80 mmHg
